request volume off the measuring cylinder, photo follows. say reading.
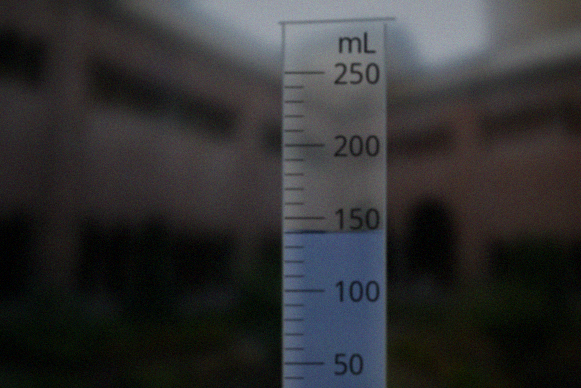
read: 140 mL
